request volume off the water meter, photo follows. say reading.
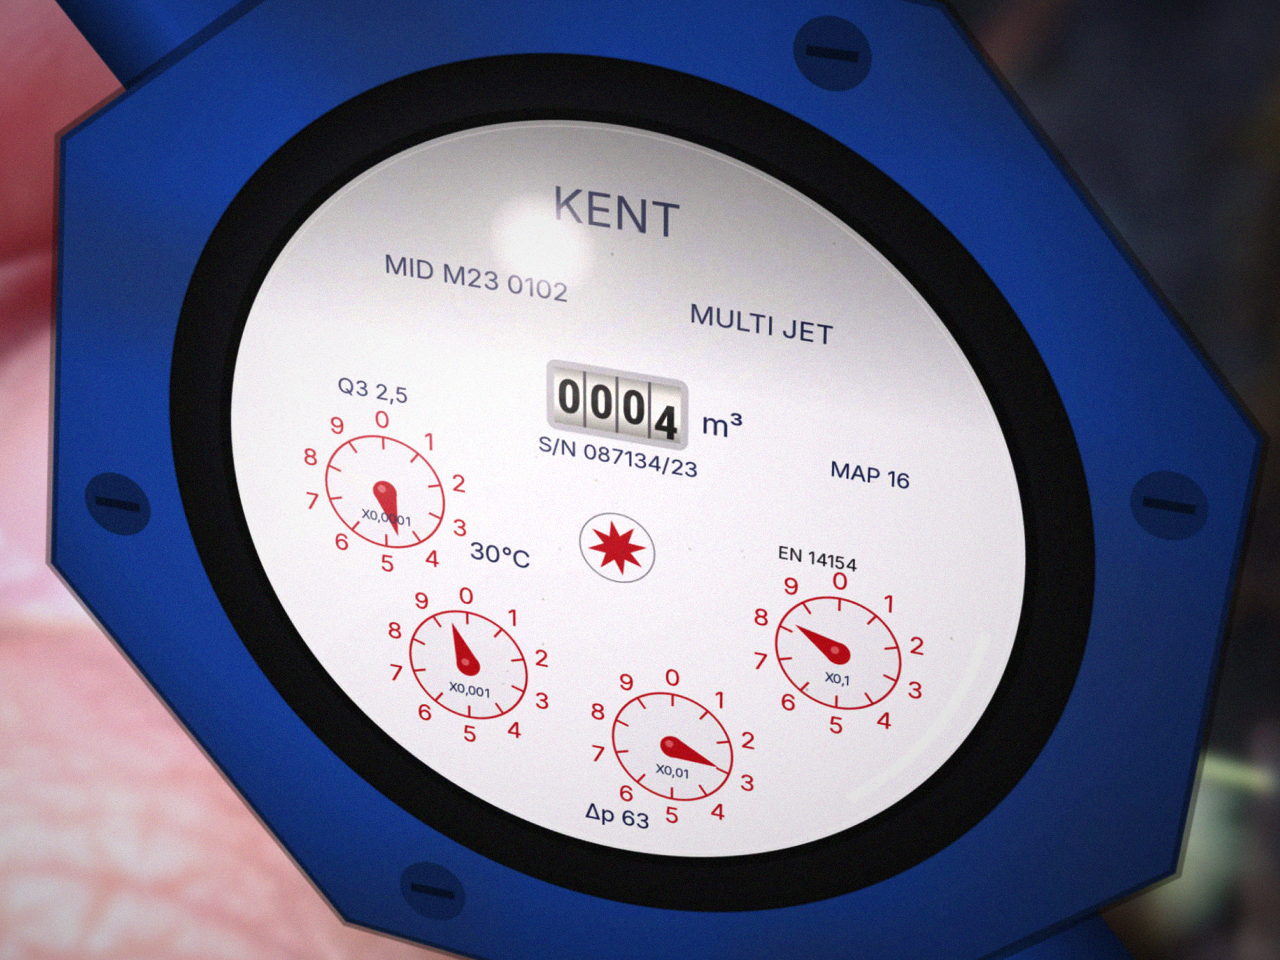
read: 3.8294 m³
